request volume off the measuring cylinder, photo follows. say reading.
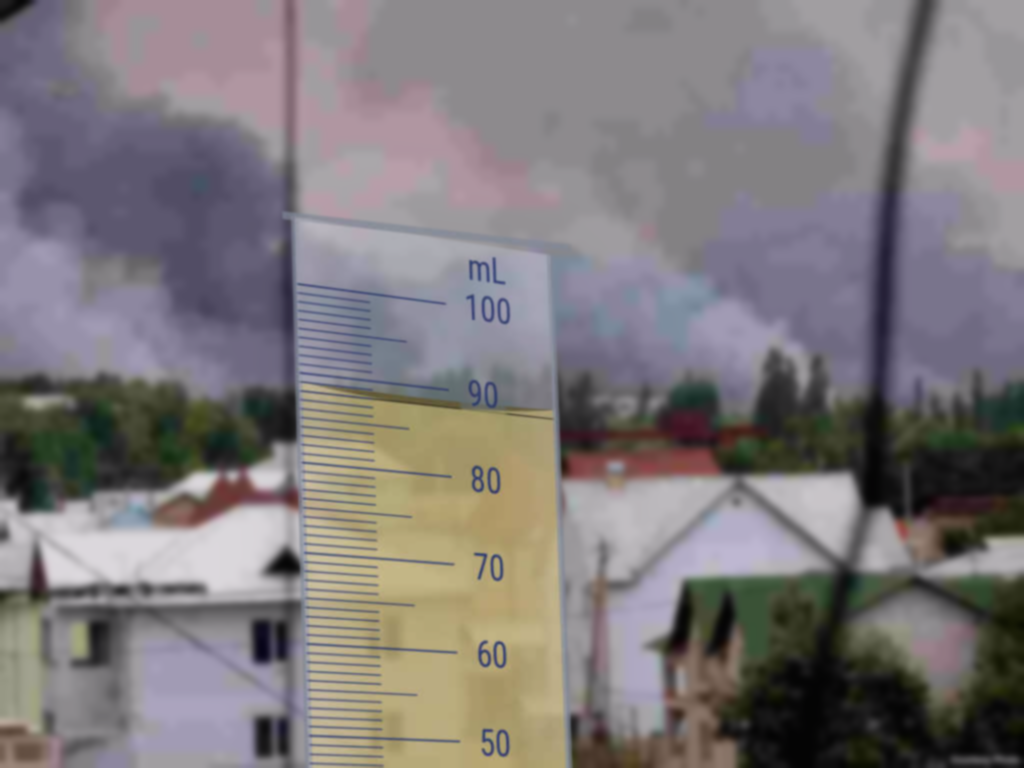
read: 88 mL
